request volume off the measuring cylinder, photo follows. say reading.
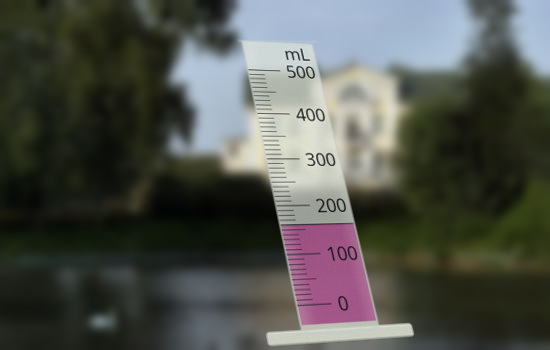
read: 160 mL
